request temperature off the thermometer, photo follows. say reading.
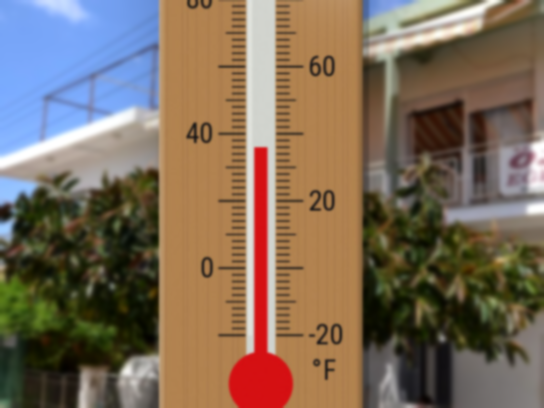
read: 36 °F
